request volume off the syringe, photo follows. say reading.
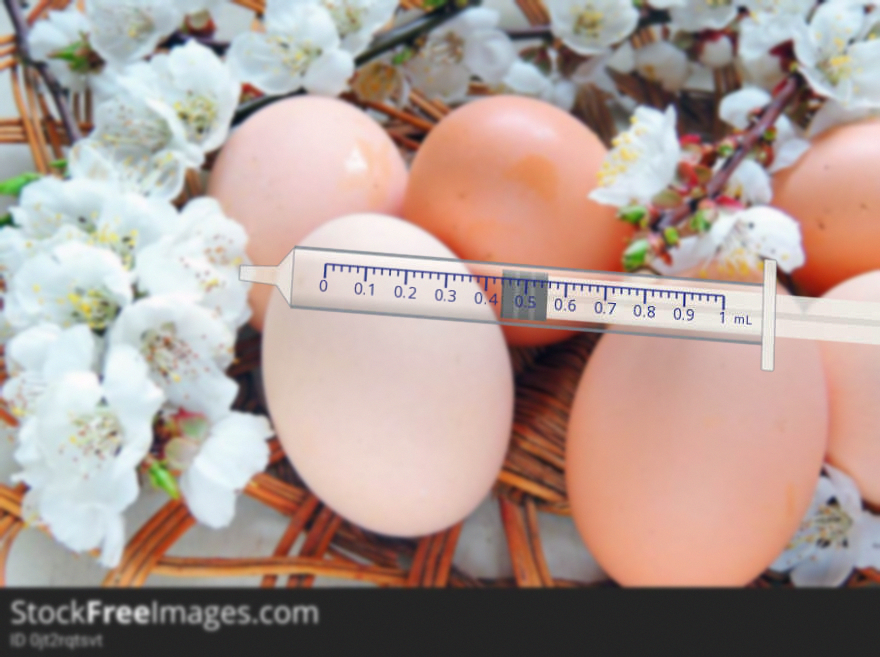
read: 0.44 mL
